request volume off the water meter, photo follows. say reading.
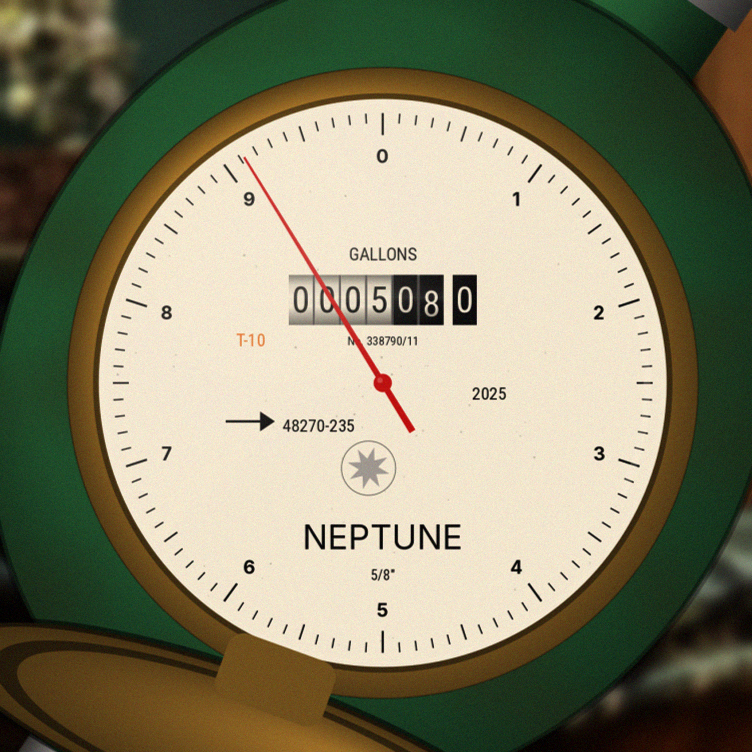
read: 5079.1 gal
